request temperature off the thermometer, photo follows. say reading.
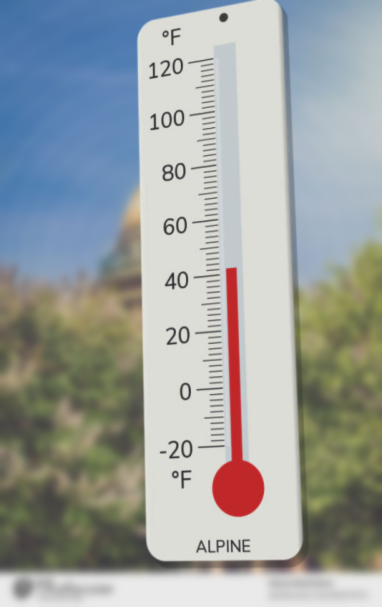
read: 42 °F
